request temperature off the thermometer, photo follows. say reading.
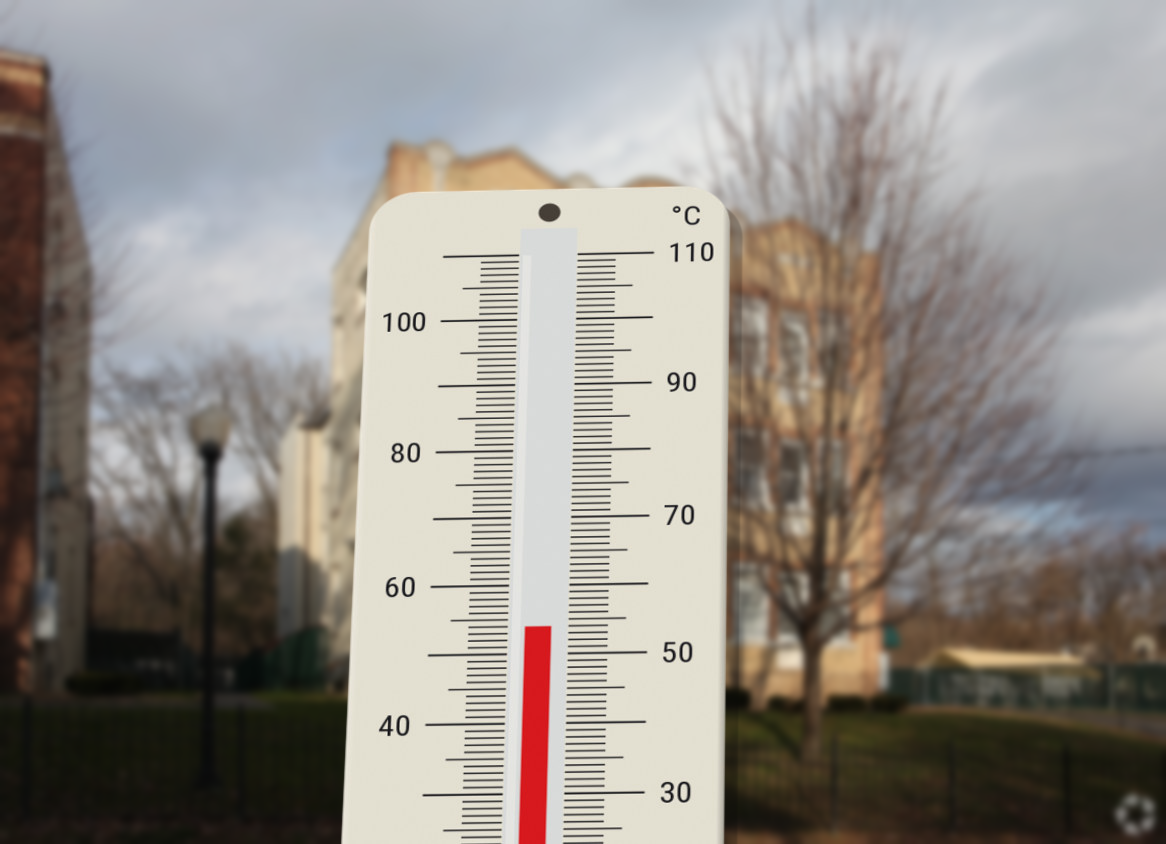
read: 54 °C
